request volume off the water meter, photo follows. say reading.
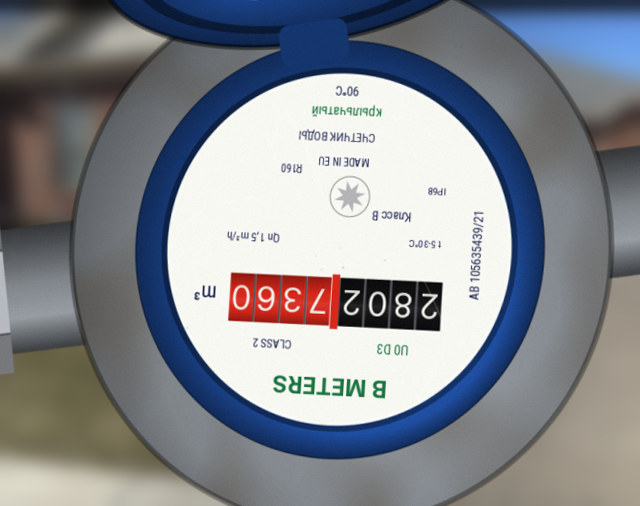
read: 2802.7360 m³
